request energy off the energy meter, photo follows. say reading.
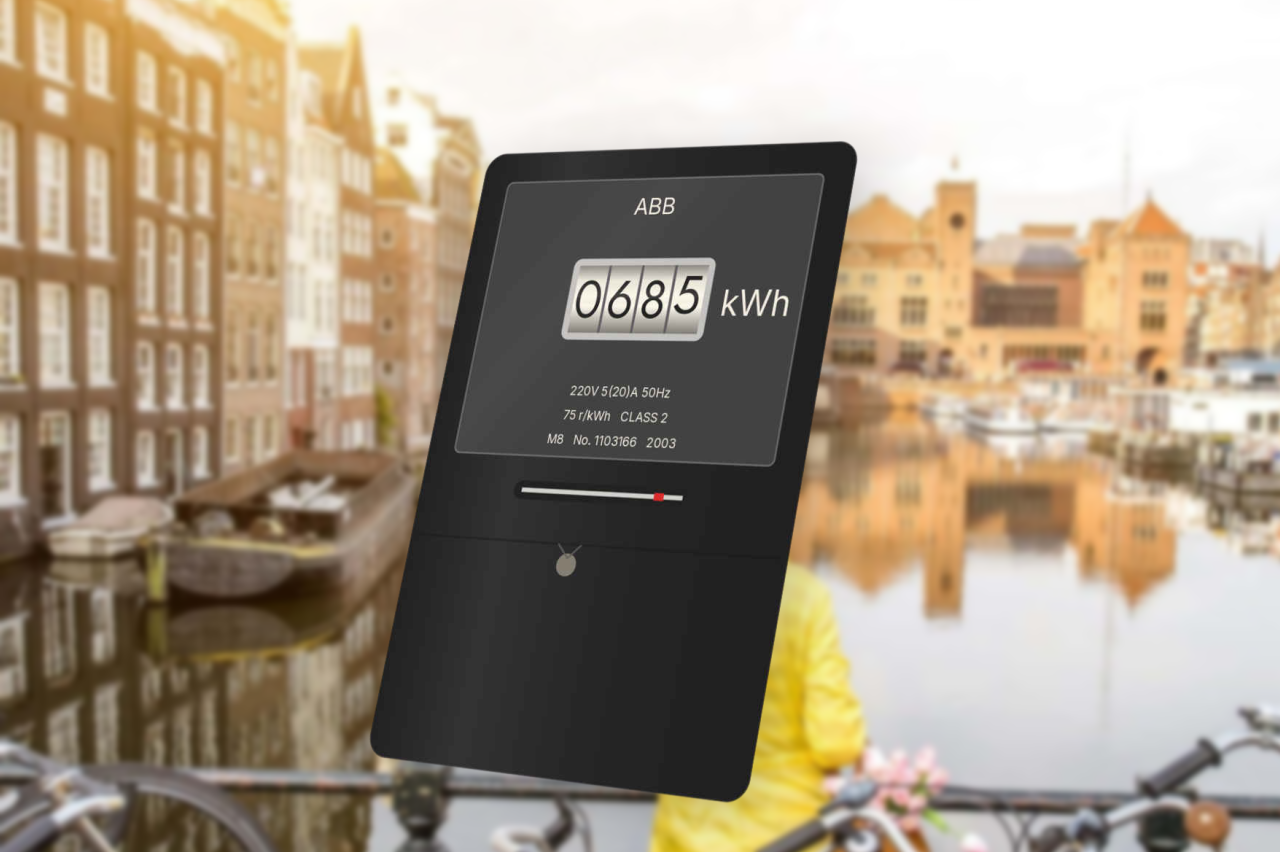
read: 685 kWh
